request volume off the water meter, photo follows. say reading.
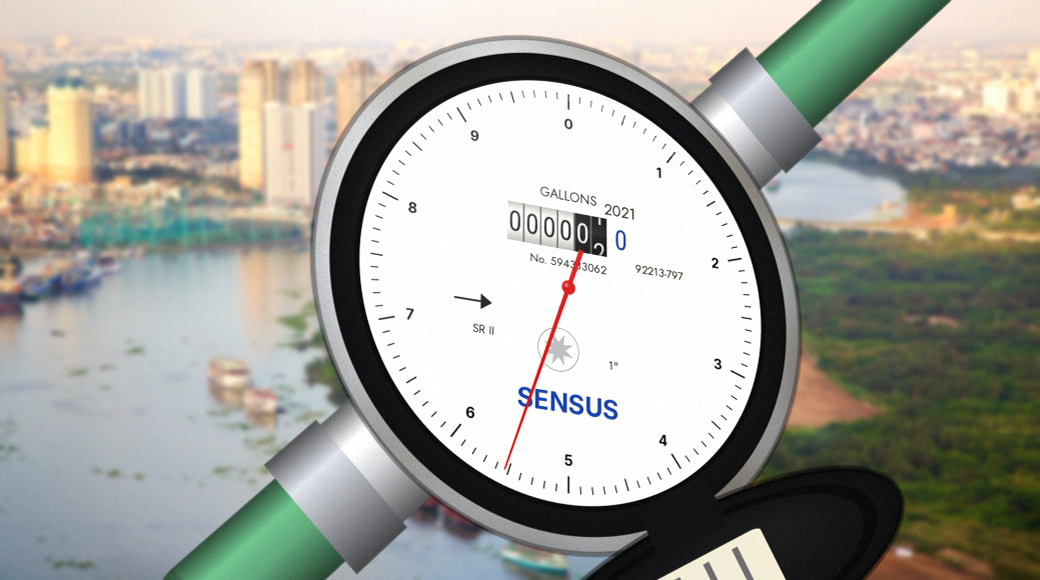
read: 15.5 gal
